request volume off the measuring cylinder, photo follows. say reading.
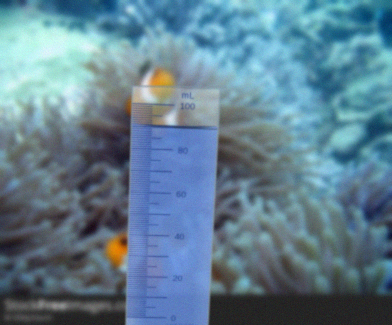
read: 90 mL
